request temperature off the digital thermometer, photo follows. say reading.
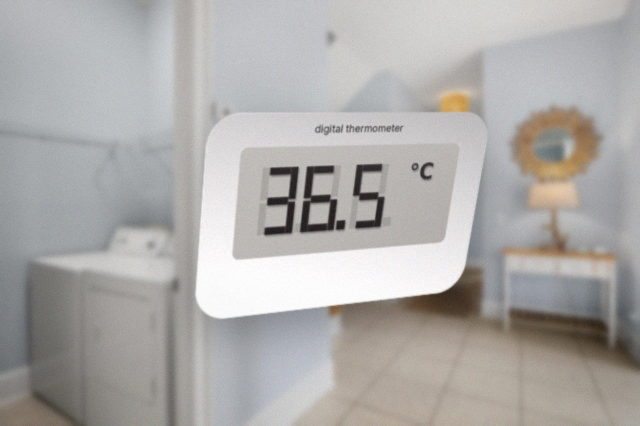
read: 36.5 °C
